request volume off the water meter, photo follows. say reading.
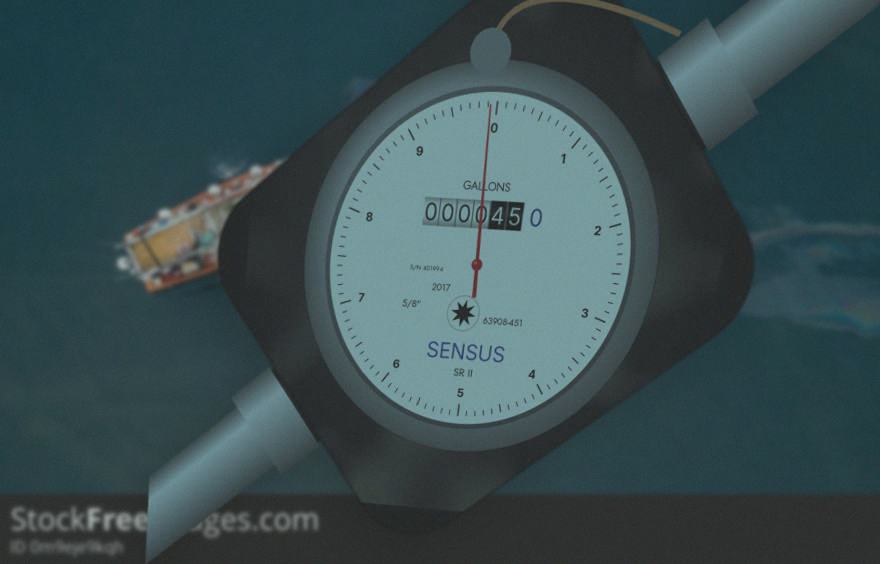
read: 449.9 gal
